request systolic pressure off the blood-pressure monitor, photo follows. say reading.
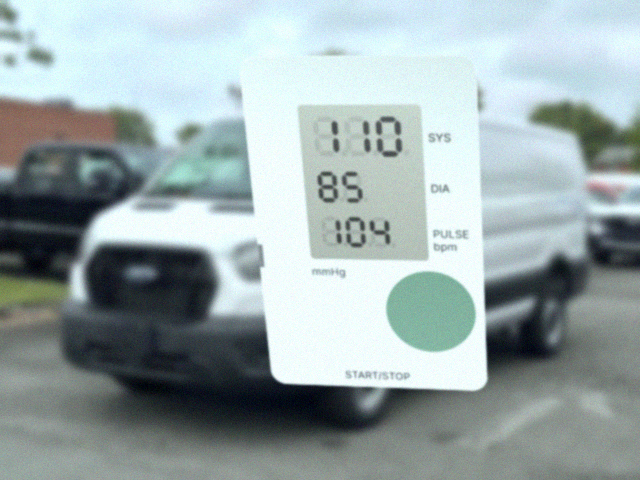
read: 110 mmHg
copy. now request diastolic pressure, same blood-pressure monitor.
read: 85 mmHg
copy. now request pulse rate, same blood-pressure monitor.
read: 104 bpm
